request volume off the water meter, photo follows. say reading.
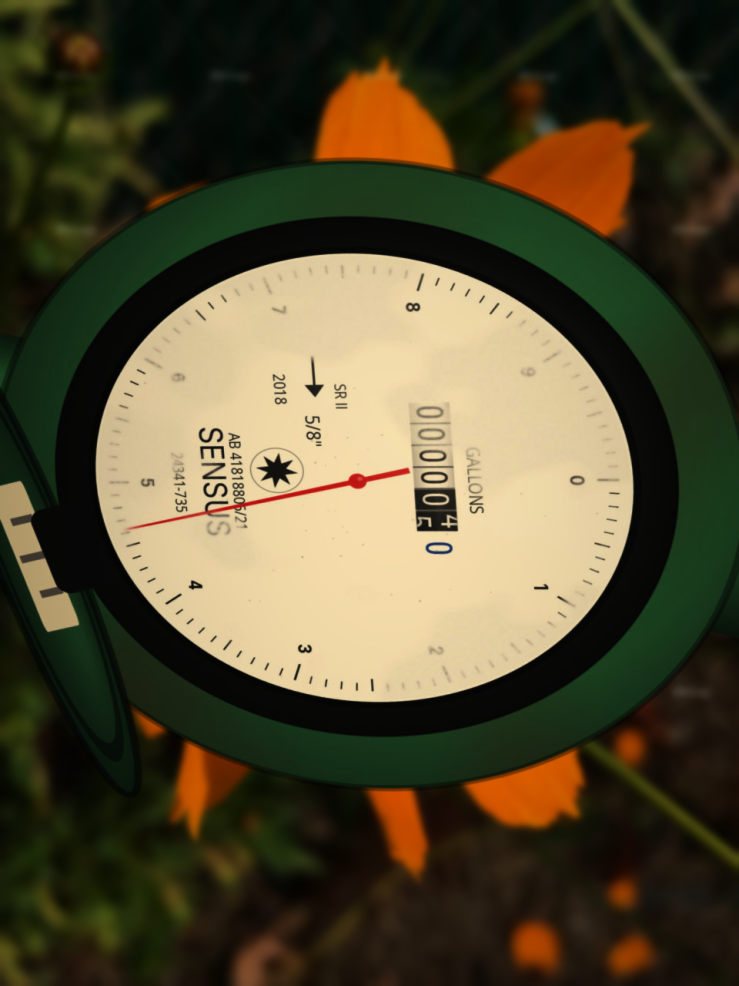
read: 44.6 gal
